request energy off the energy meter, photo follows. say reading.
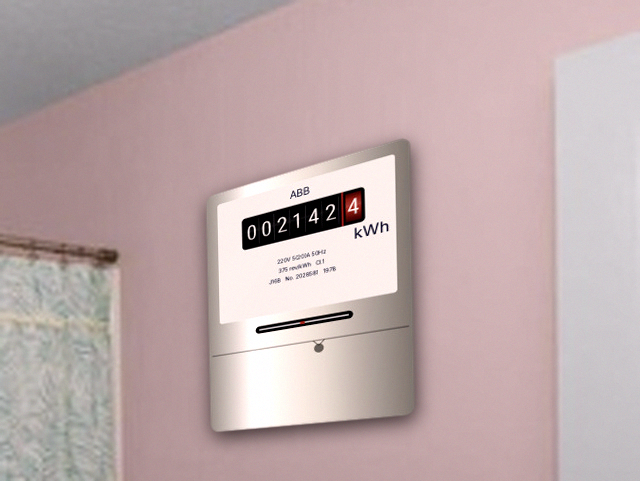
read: 2142.4 kWh
